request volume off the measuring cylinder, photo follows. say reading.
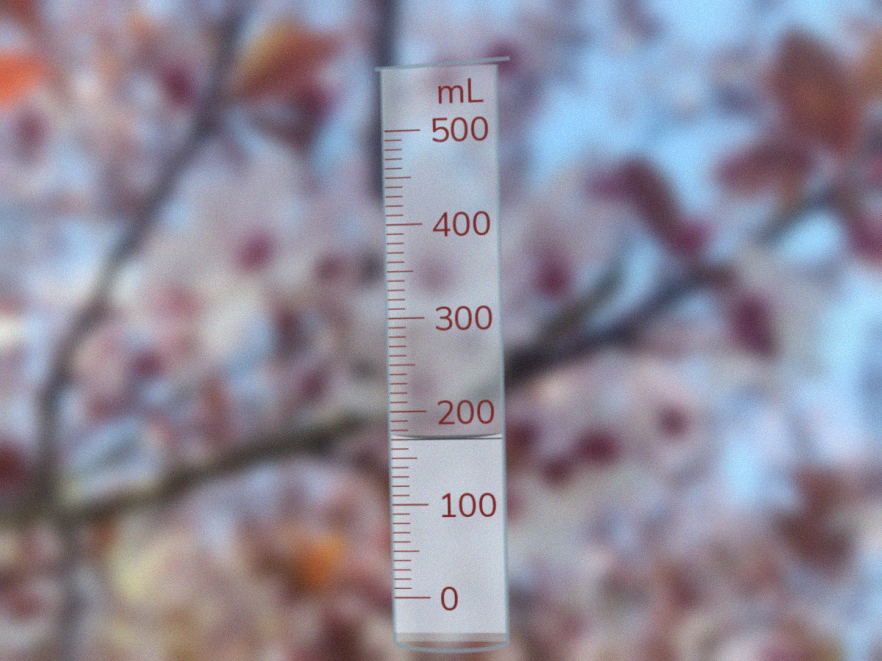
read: 170 mL
